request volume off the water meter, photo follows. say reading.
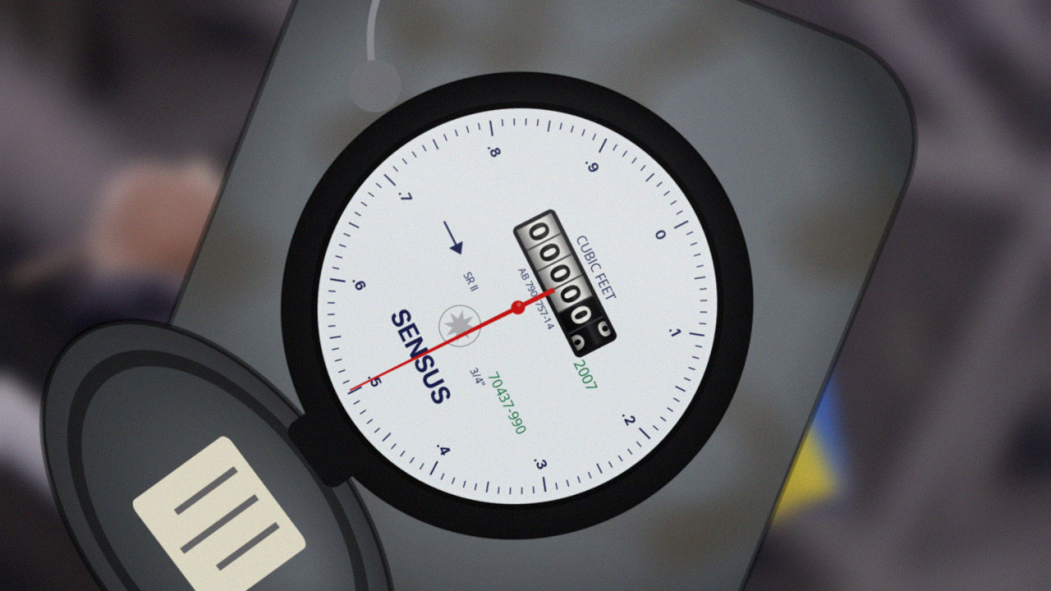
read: 8.50 ft³
